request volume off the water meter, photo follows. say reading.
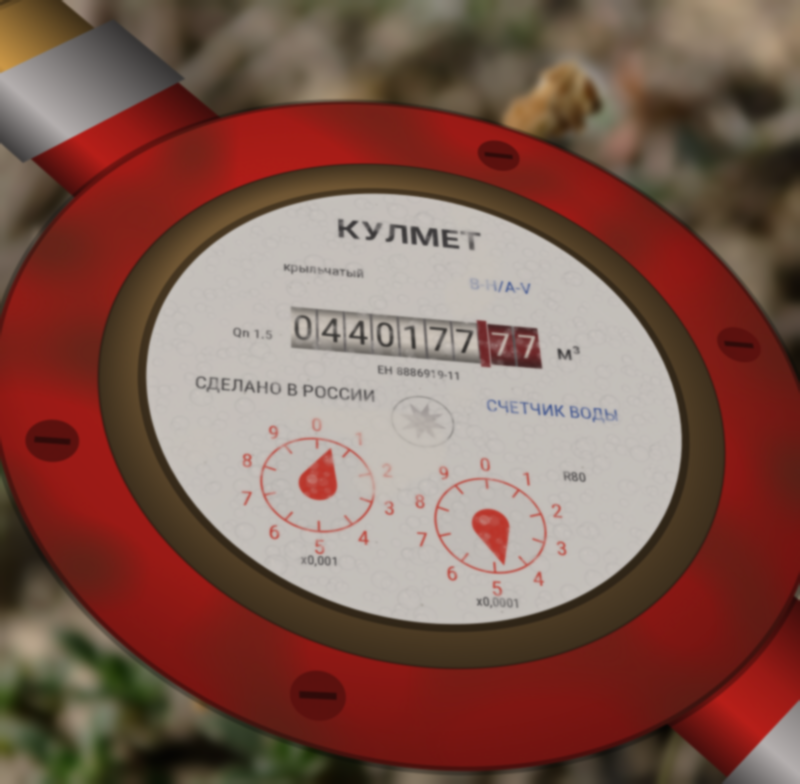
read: 440177.7704 m³
